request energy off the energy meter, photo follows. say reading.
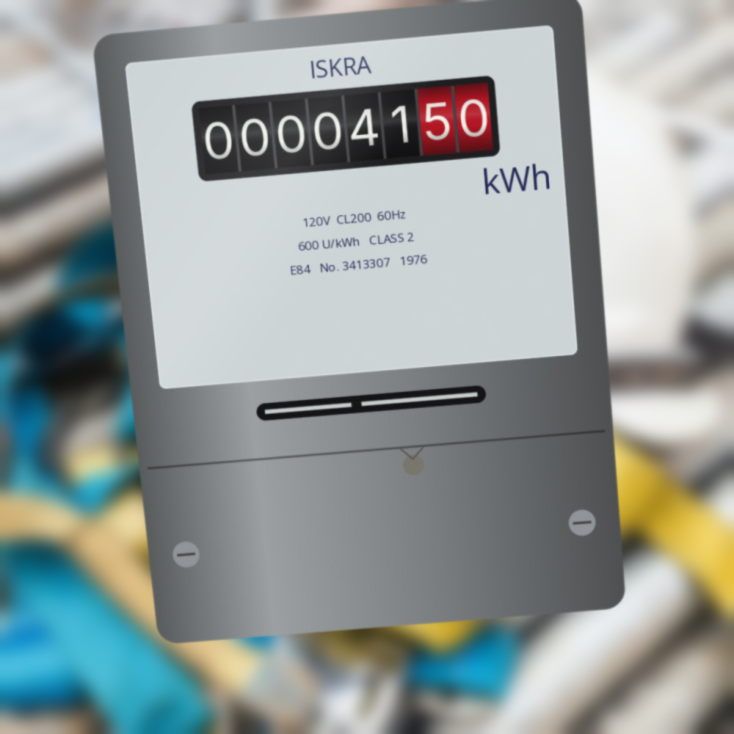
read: 41.50 kWh
